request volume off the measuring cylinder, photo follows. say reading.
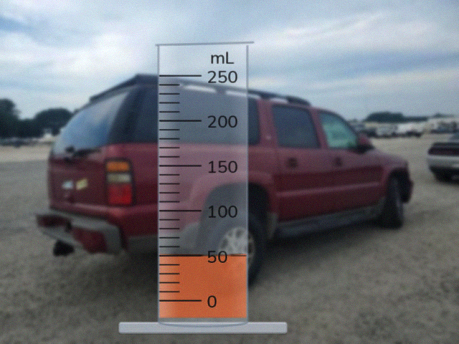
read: 50 mL
